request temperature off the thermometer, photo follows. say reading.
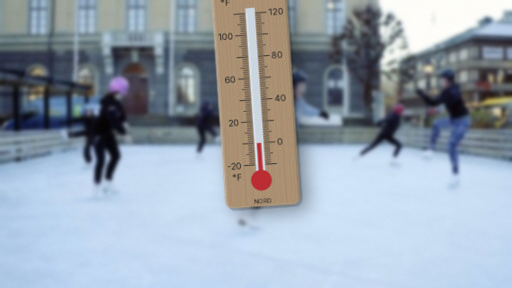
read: 0 °F
